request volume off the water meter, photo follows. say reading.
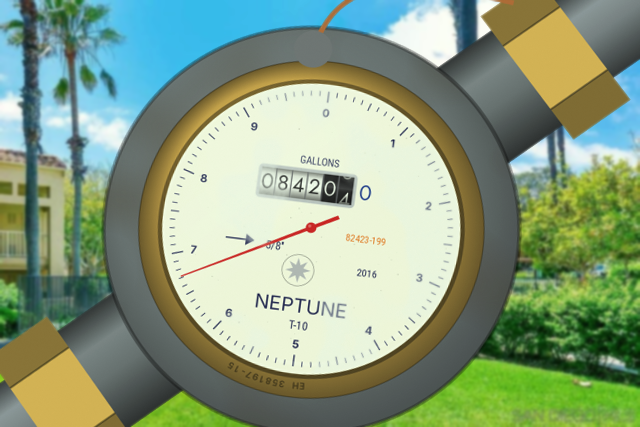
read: 842036.7 gal
